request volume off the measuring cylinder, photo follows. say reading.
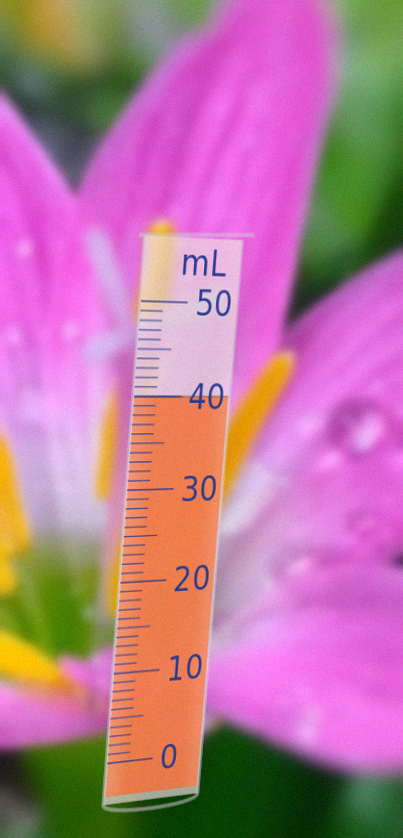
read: 40 mL
